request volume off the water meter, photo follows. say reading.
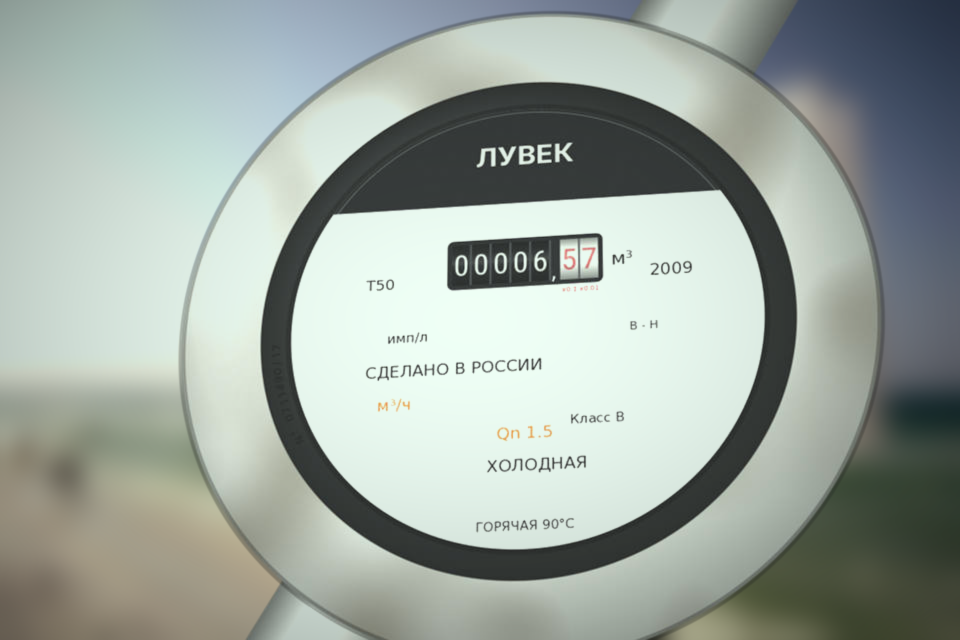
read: 6.57 m³
